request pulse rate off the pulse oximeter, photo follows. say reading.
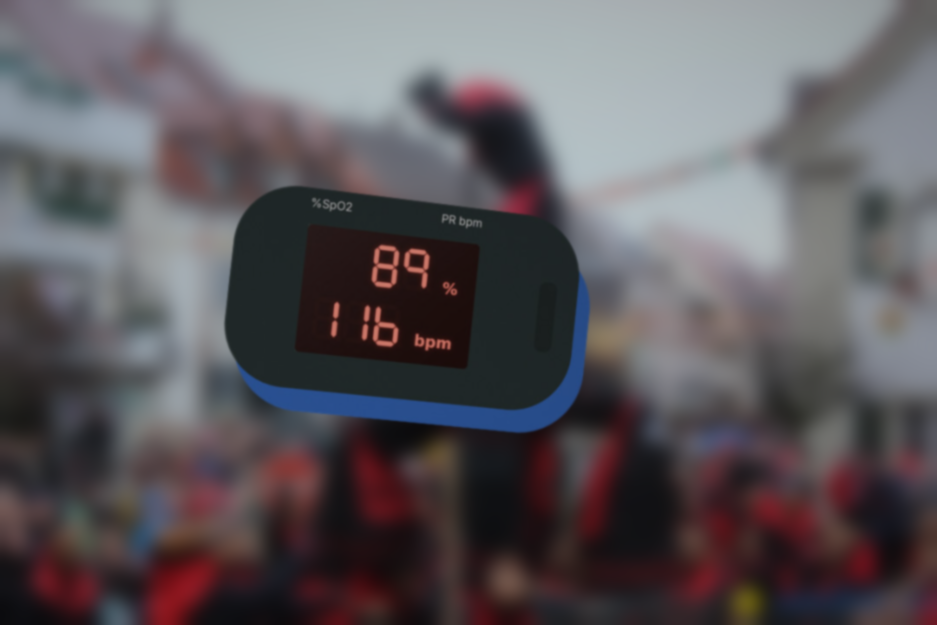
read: 116 bpm
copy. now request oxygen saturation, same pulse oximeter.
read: 89 %
